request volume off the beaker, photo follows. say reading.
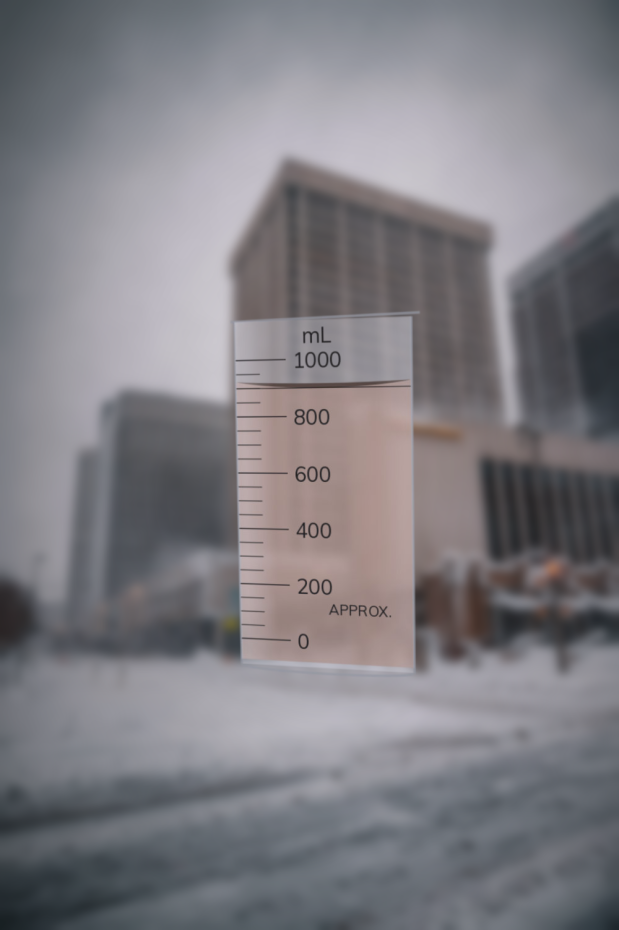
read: 900 mL
